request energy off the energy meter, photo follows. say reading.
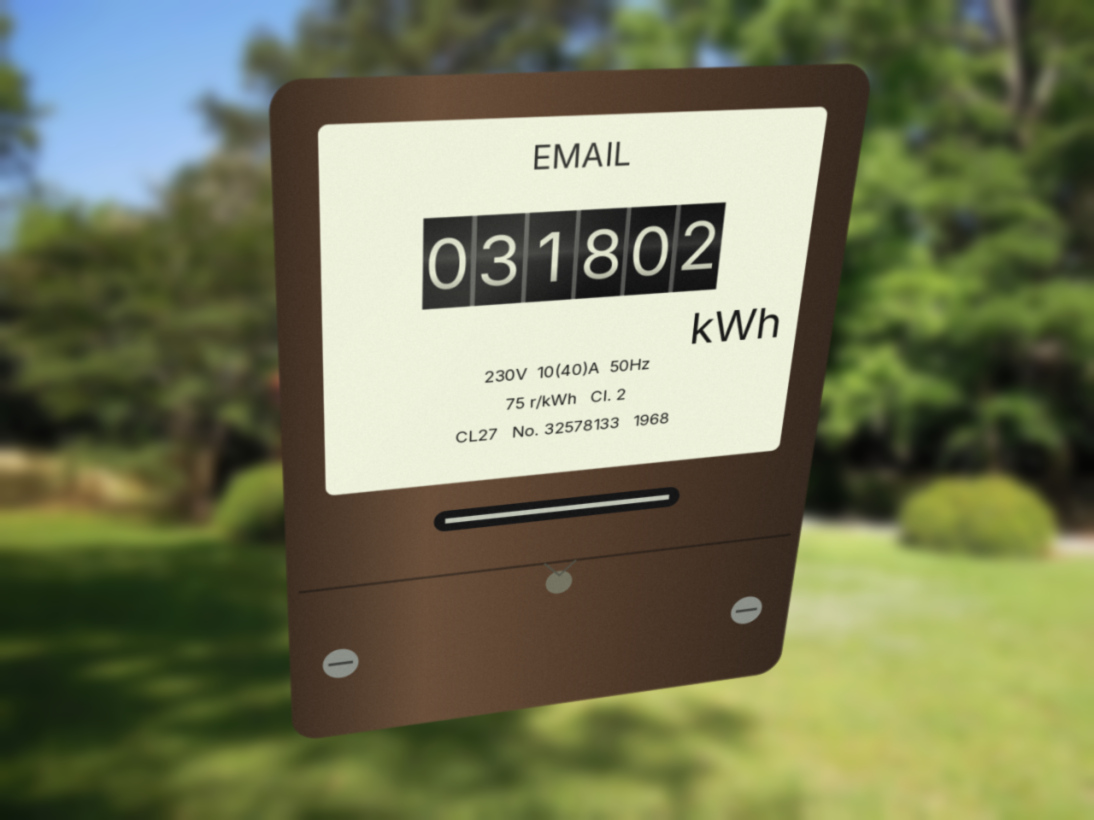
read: 31802 kWh
